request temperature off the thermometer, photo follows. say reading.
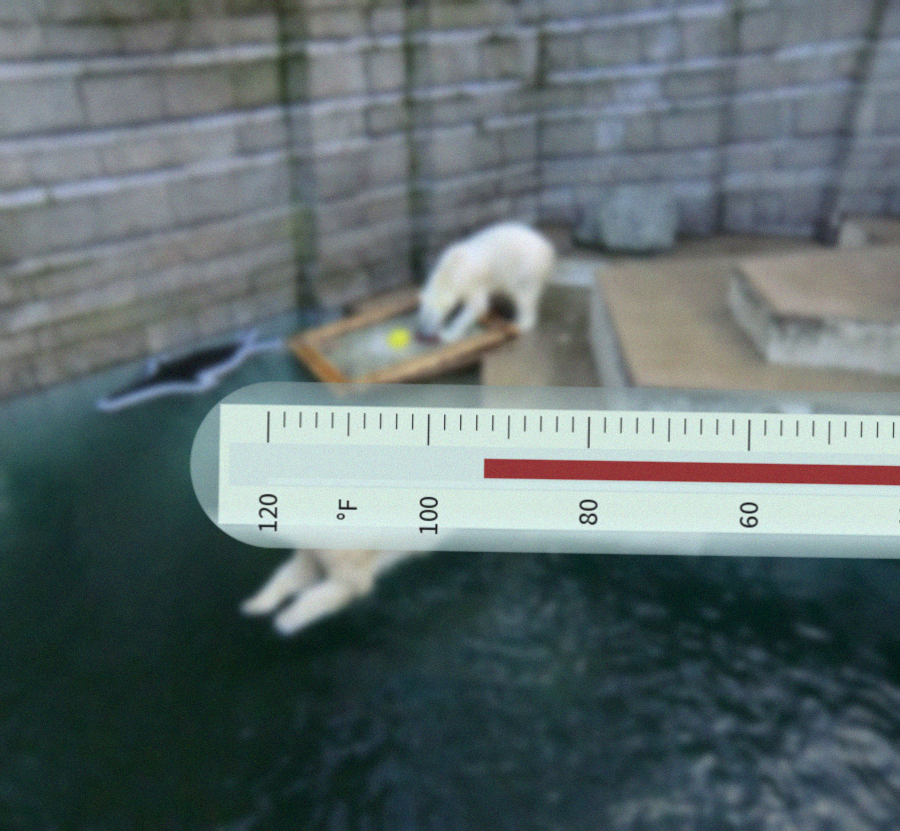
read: 93 °F
